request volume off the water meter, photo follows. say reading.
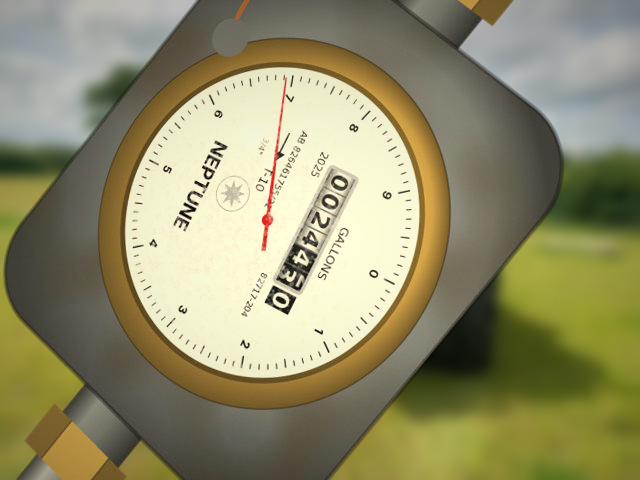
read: 24426.9 gal
